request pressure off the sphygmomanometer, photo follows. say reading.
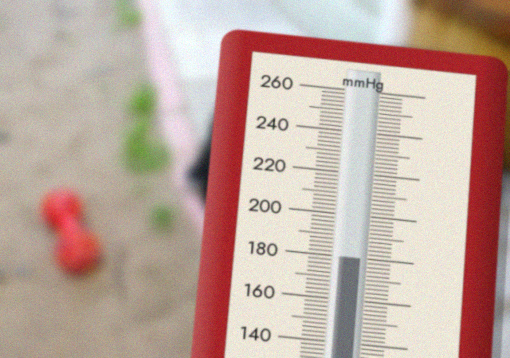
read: 180 mmHg
